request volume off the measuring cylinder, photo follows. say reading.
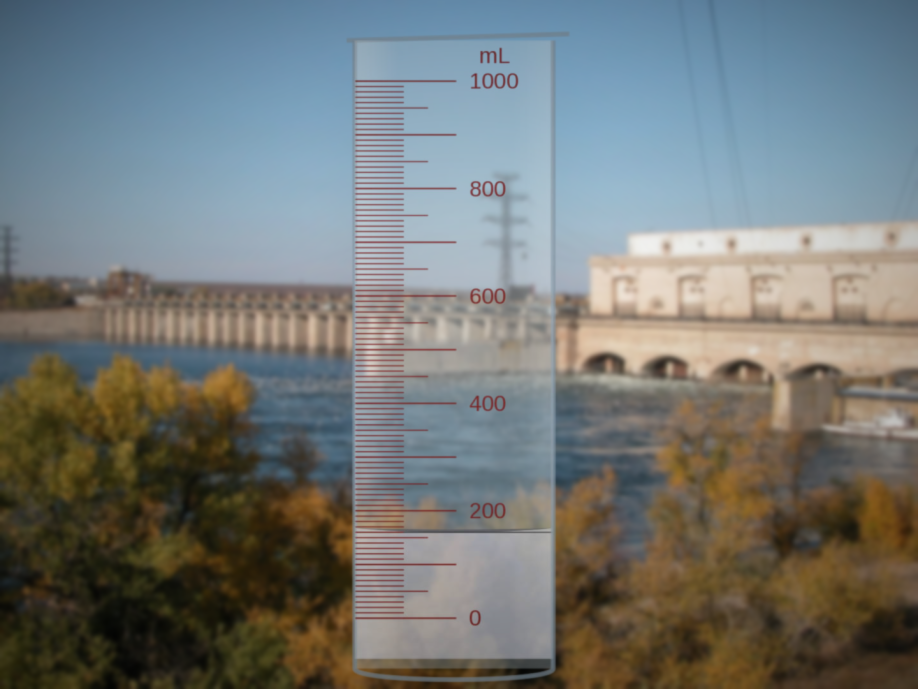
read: 160 mL
